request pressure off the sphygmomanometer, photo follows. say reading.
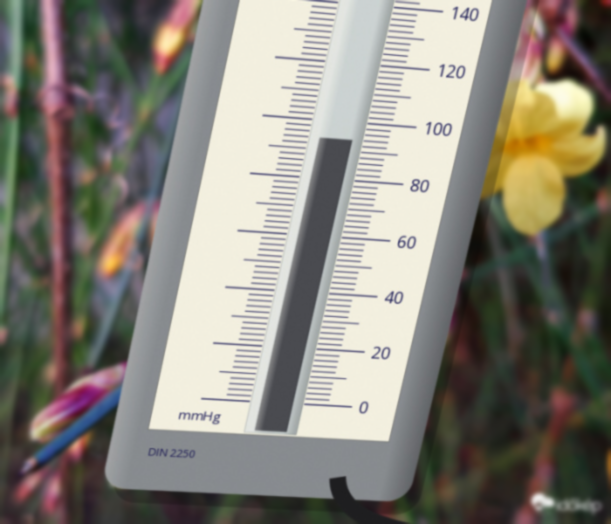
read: 94 mmHg
